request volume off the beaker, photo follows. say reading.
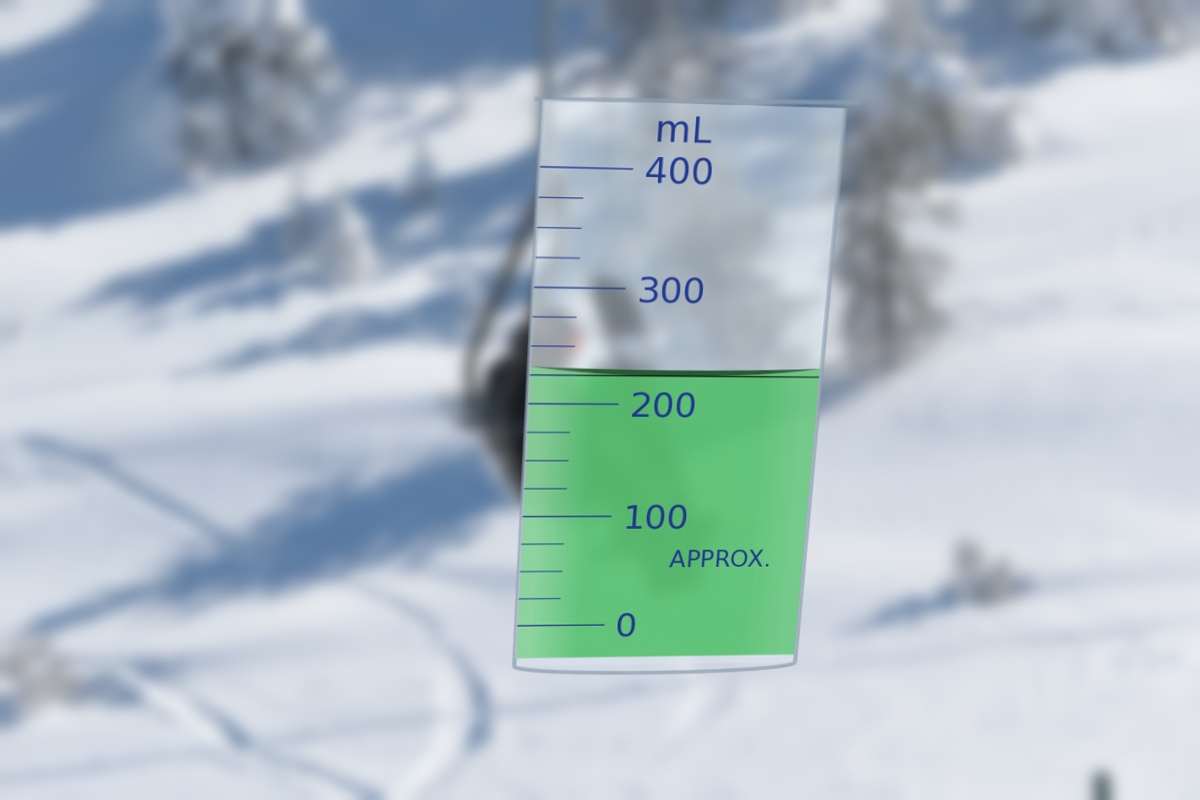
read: 225 mL
